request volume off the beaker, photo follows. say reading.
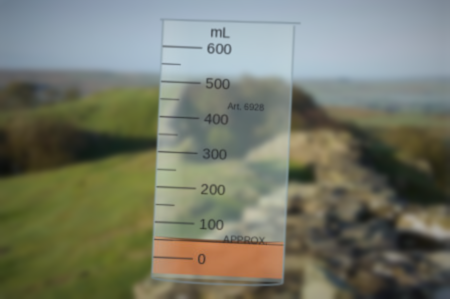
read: 50 mL
